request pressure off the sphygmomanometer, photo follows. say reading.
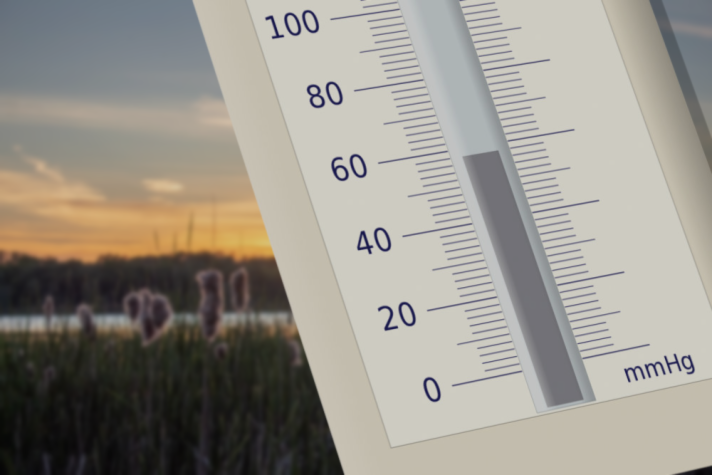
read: 58 mmHg
